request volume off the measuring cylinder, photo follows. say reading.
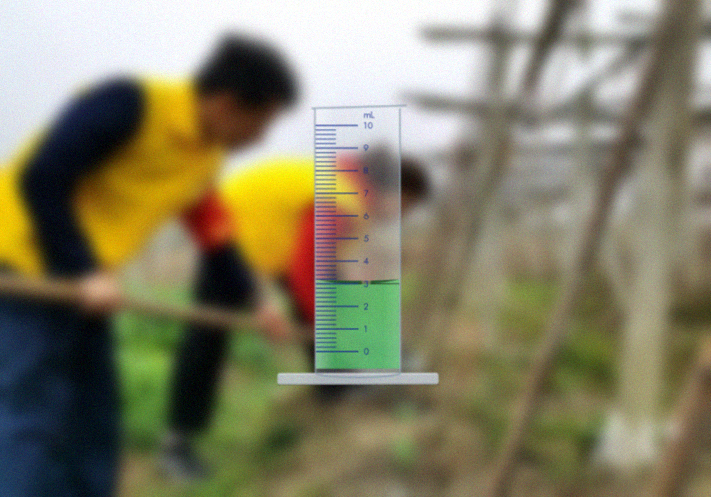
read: 3 mL
